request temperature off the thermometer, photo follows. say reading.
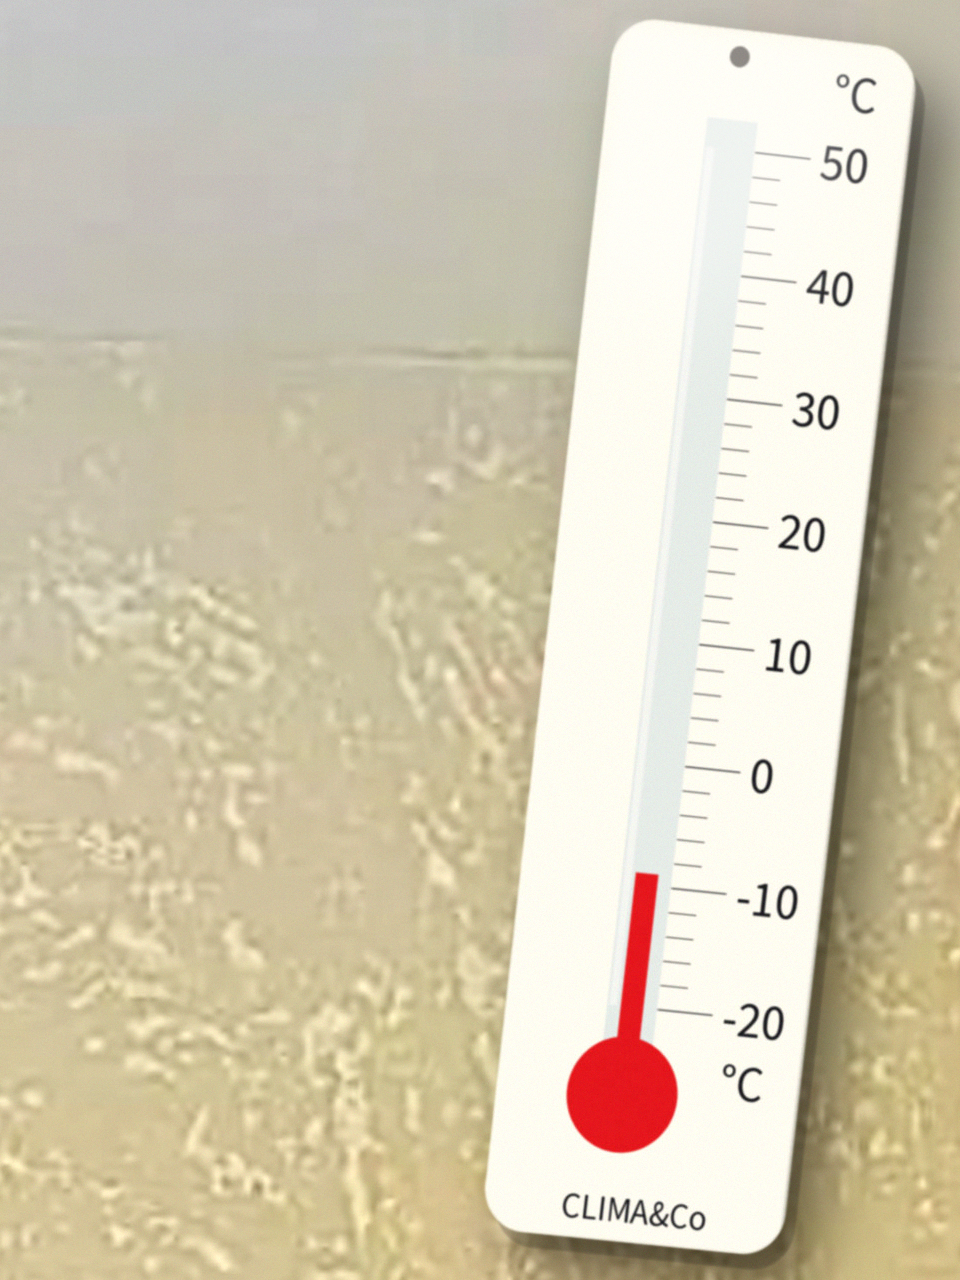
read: -9 °C
